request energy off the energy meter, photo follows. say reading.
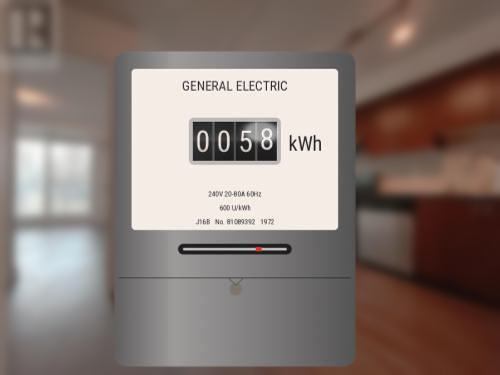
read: 58 kWh
